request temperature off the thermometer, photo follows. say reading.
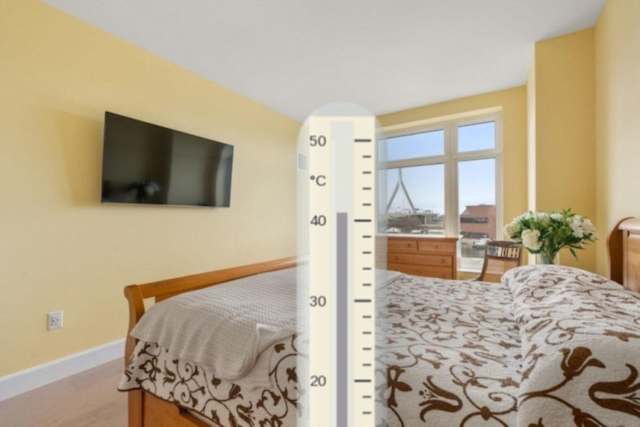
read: 41 °C
